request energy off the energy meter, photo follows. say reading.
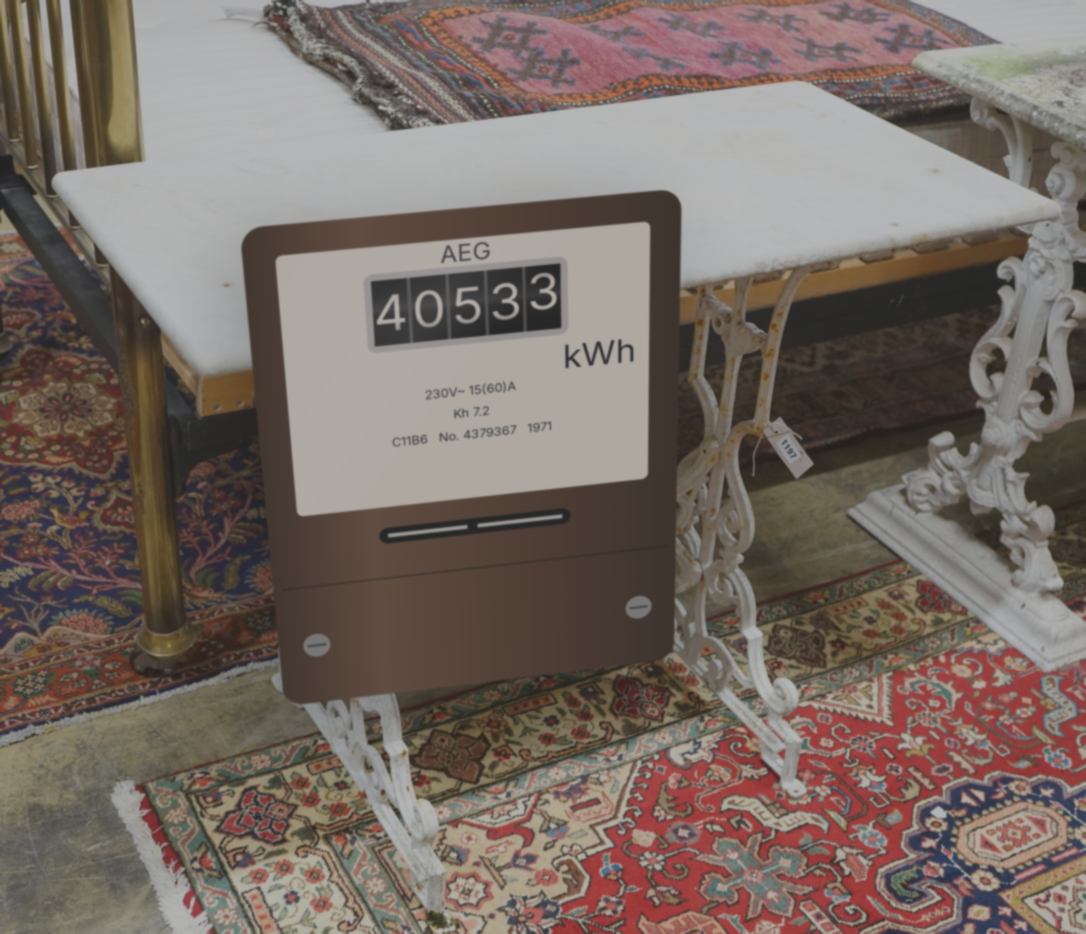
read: 40533 kWh
